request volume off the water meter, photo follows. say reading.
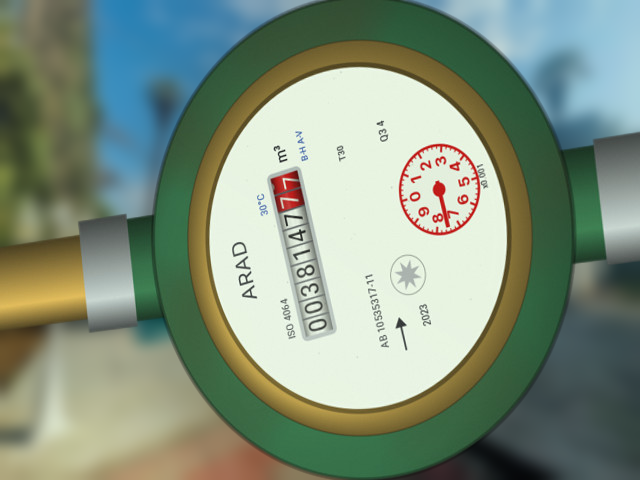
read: 38147.767 m³
